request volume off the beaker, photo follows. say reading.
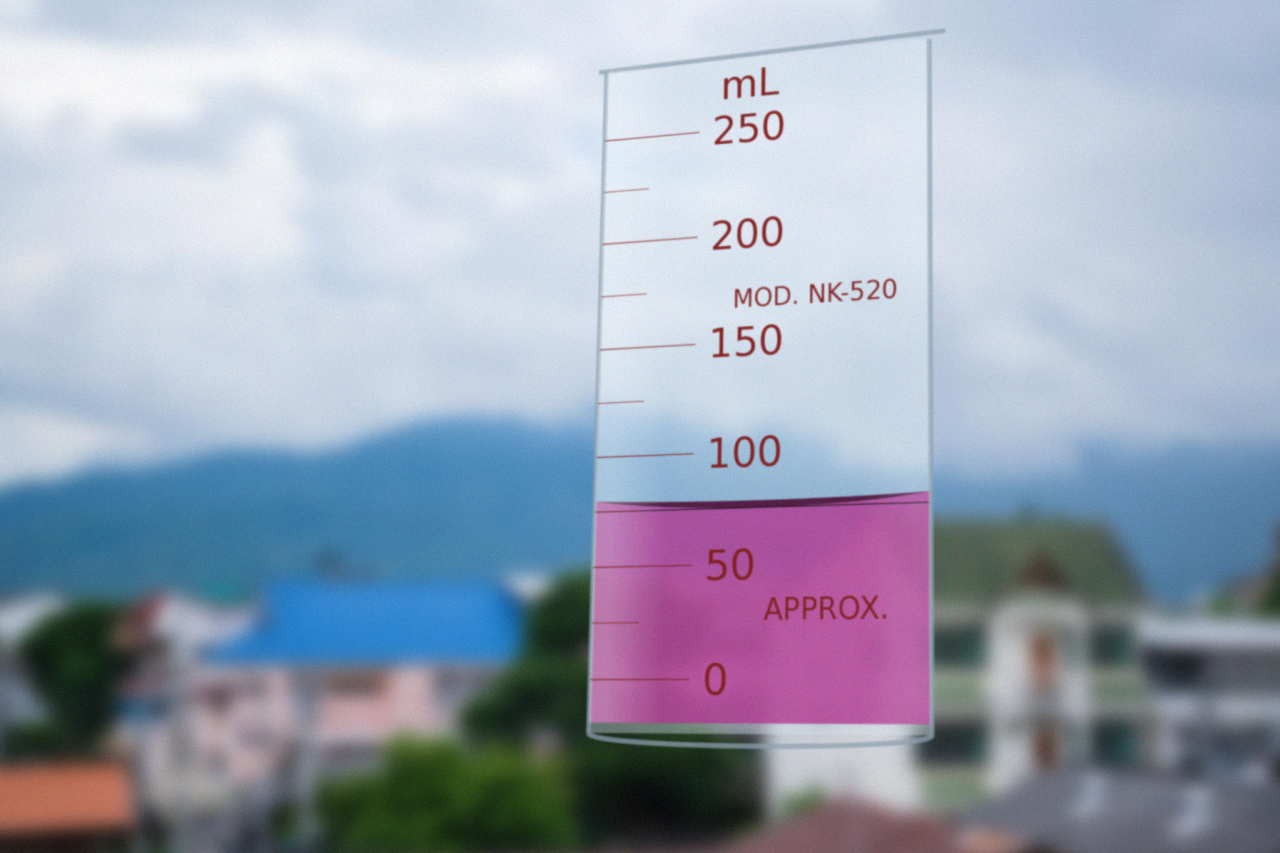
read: 75 mL
